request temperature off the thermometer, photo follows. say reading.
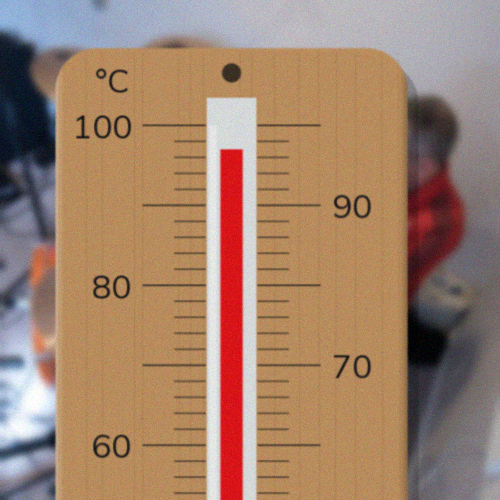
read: 97 °C
